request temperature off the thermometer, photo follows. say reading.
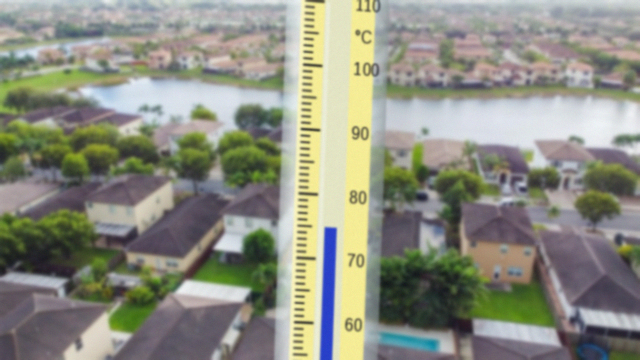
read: 75 °C
